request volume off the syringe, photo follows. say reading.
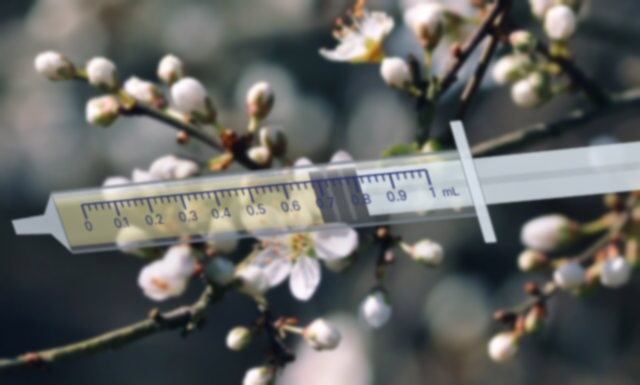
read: 0.68 mL
